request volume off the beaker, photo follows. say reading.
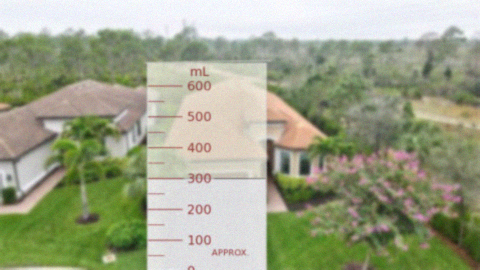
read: 300 mL
